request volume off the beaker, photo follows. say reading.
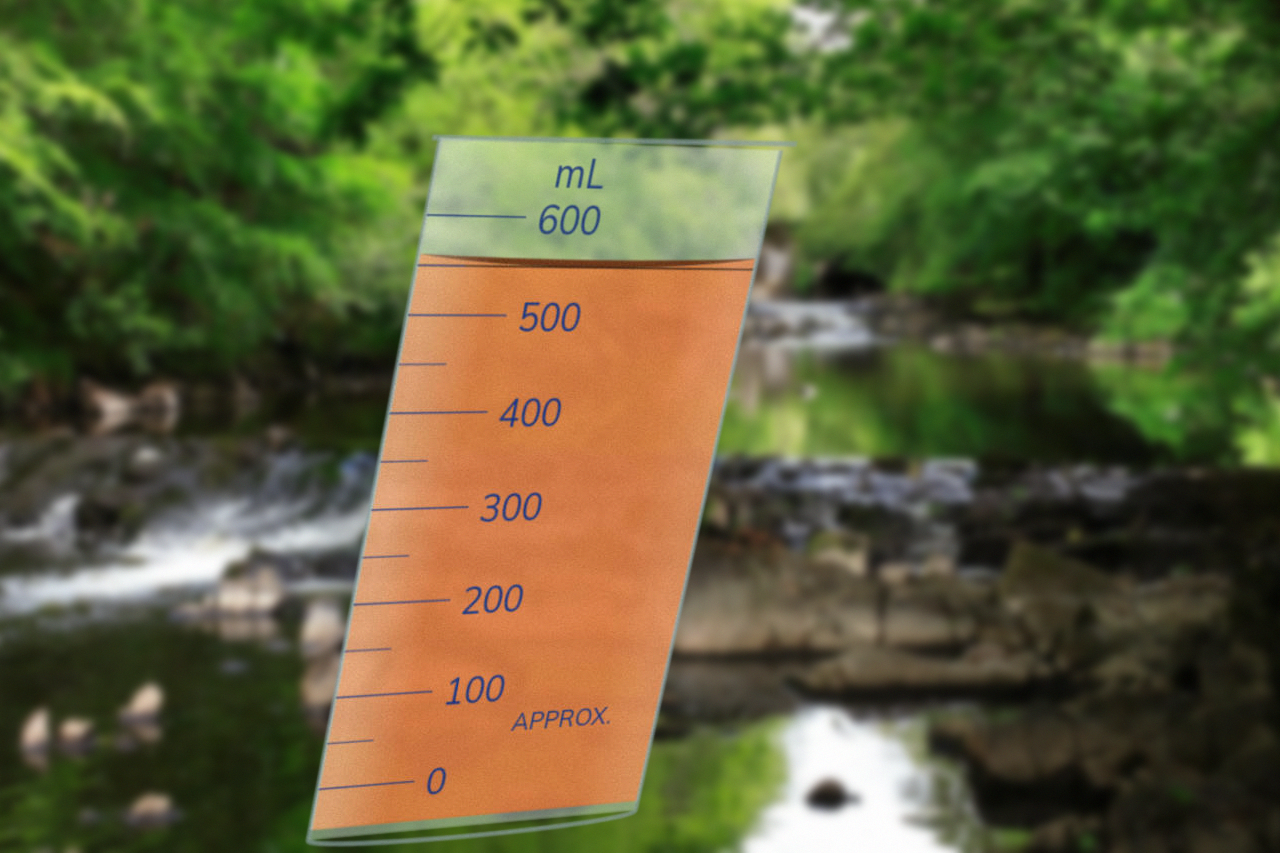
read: 550 mL
